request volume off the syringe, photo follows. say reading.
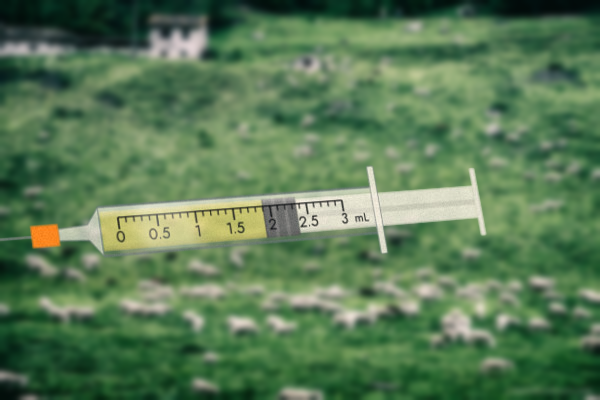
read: 1.9 mL
